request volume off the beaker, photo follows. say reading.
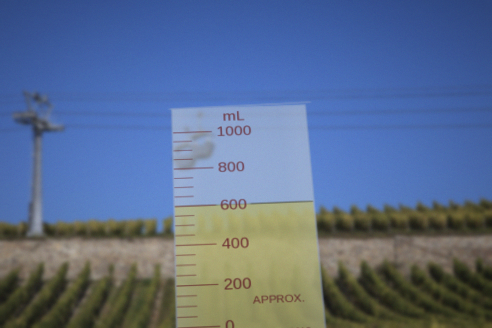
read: 600 mL
